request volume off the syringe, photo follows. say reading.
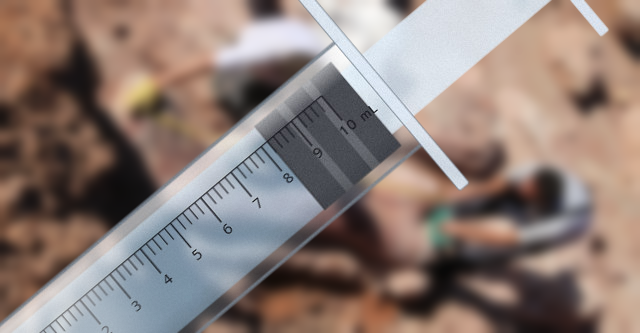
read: 8.2 mL
